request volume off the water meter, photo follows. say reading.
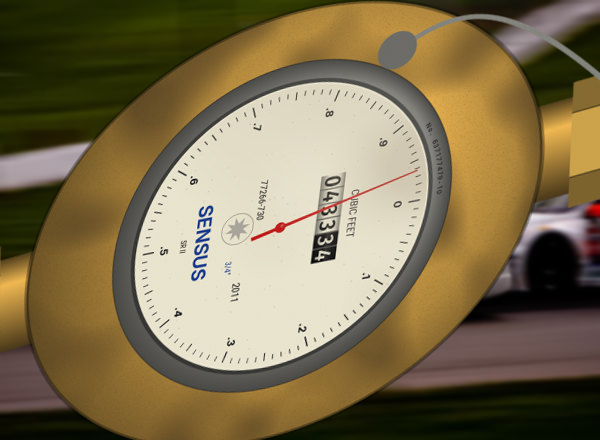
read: 43333.96 ft³
